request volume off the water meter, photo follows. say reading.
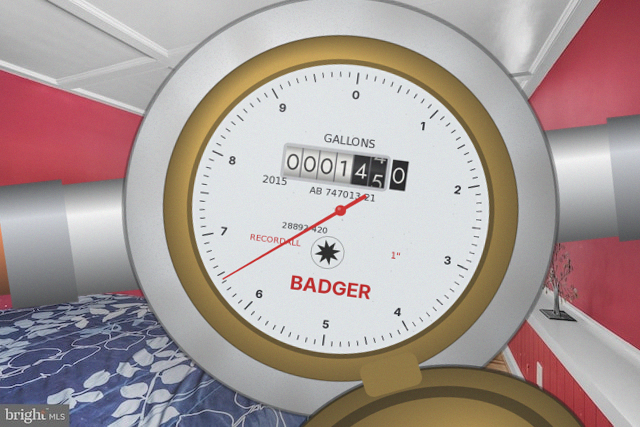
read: 1446.4 gal
